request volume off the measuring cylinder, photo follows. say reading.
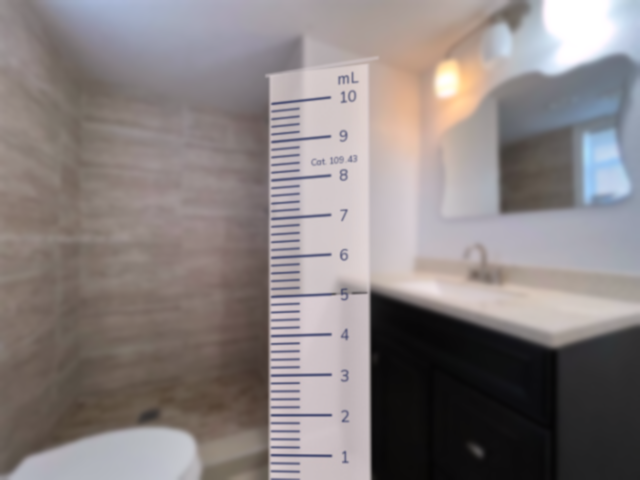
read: 5 mL
